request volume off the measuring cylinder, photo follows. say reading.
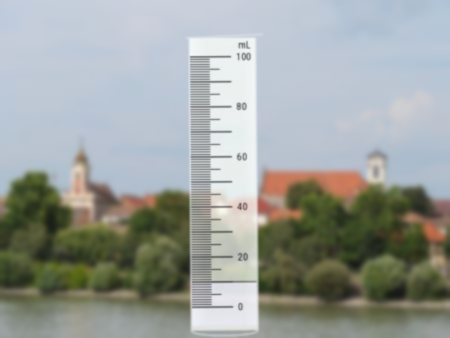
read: 10 mL
